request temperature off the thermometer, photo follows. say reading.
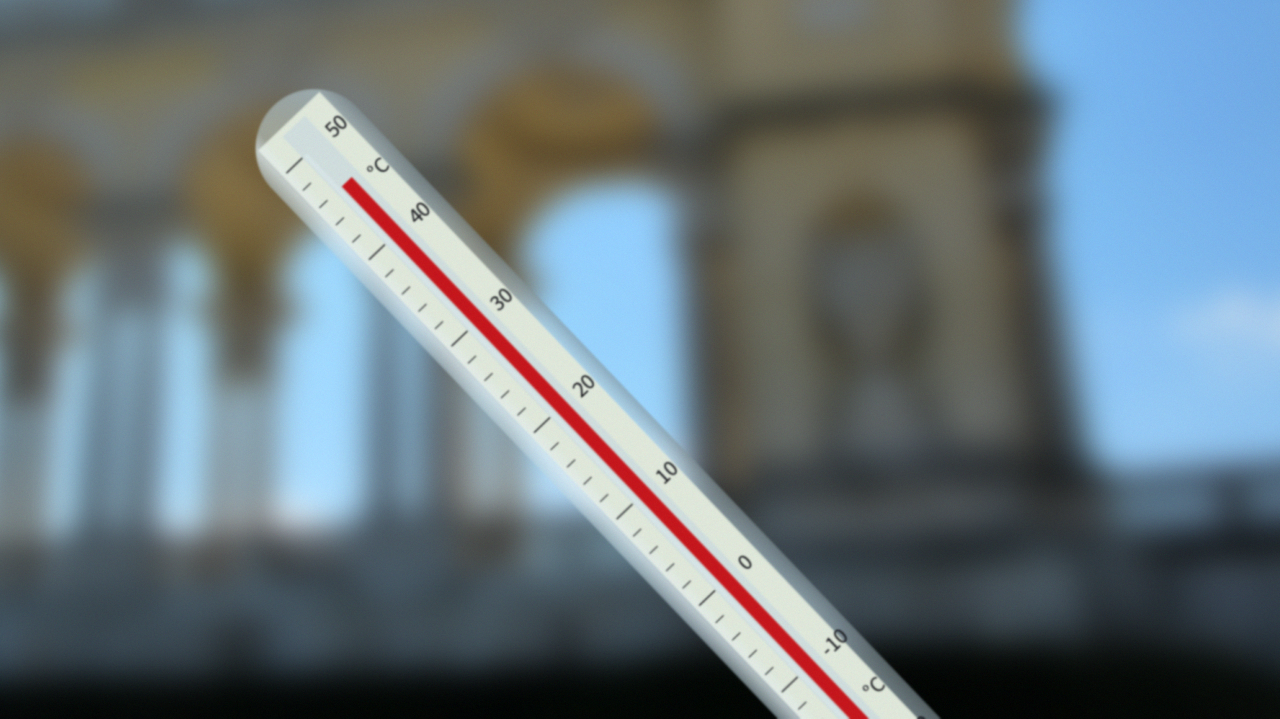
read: 46 °C
